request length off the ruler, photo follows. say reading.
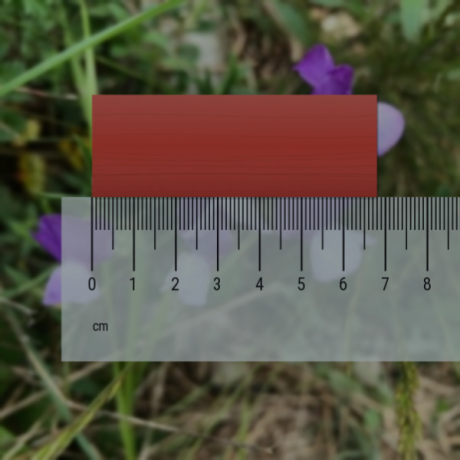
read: 6.8 cm
